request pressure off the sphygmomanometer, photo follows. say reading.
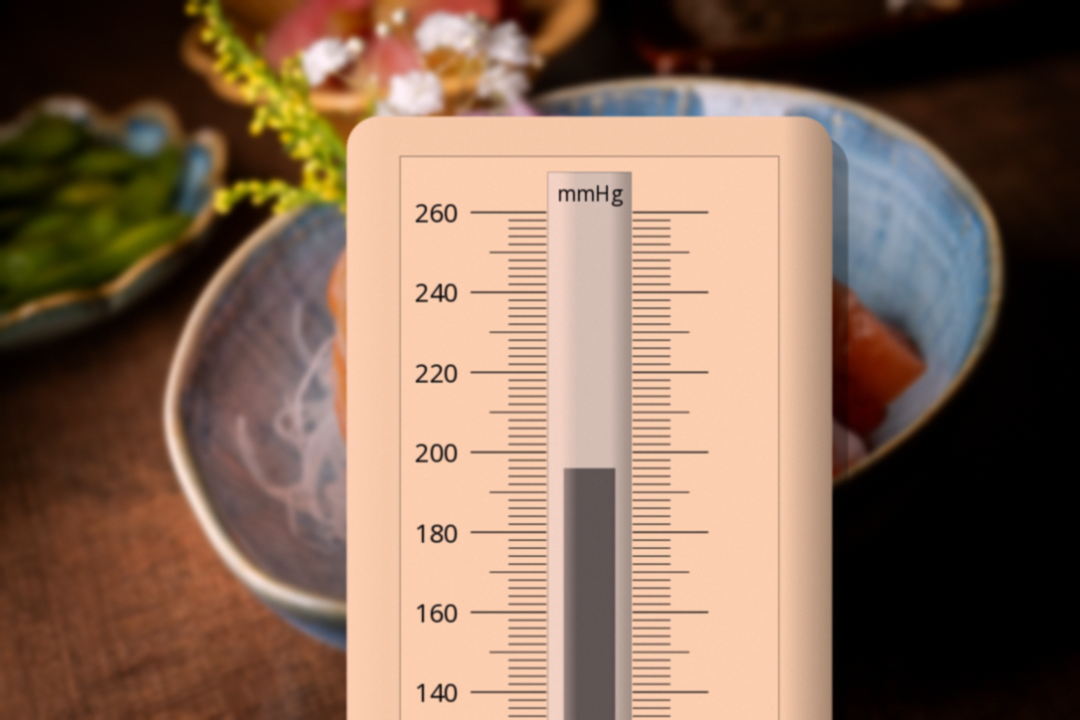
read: 196 mmHg
